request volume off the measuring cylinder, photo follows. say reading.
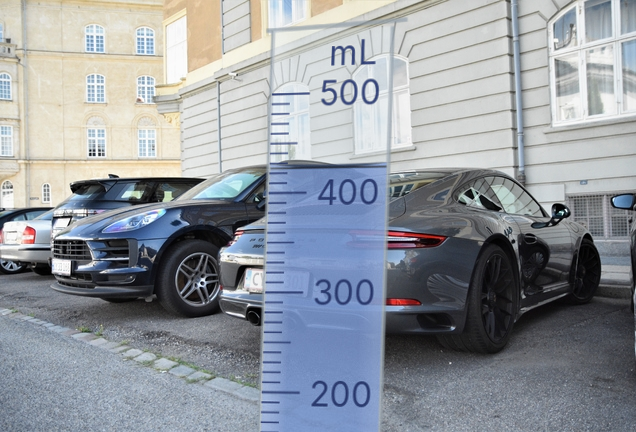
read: 425 mL
